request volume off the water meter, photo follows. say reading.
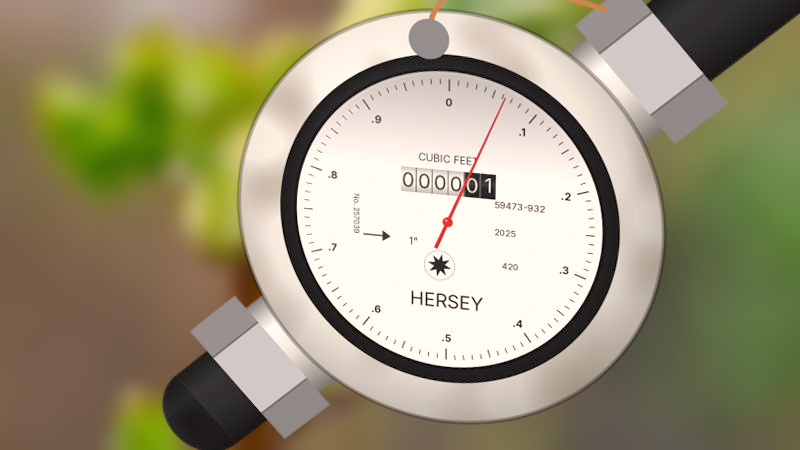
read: 1.06 ft³
